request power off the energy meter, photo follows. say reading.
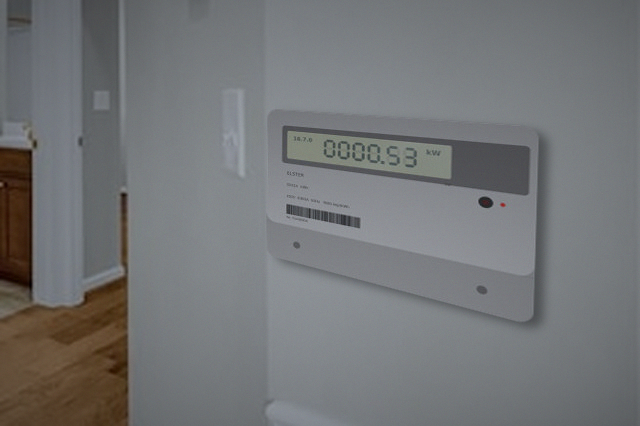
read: 0.53 kW
